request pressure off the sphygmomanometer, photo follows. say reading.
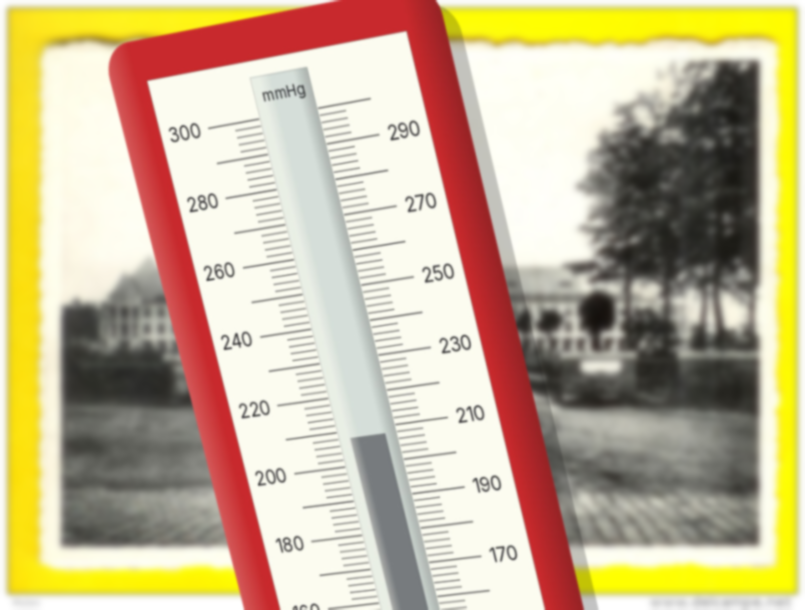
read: 208 mmHg
